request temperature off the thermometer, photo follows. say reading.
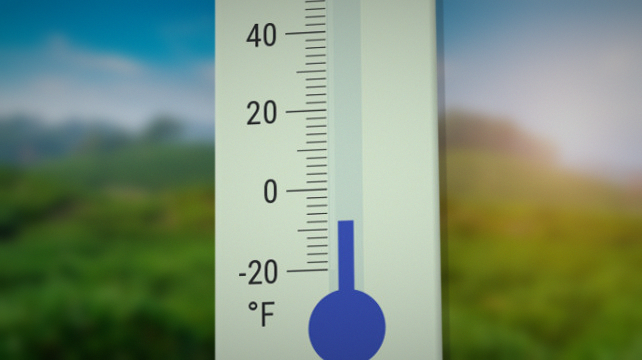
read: -8 °F
